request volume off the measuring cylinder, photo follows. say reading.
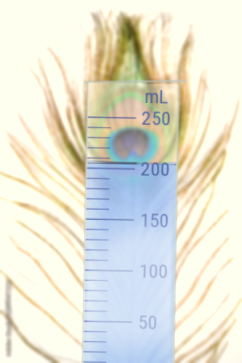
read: 205 mL
